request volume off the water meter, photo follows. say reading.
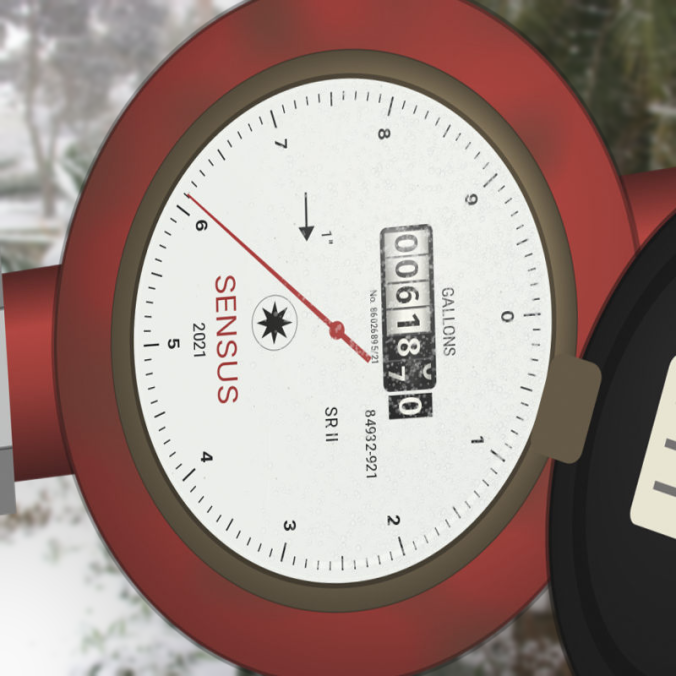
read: 61866.1 gal
